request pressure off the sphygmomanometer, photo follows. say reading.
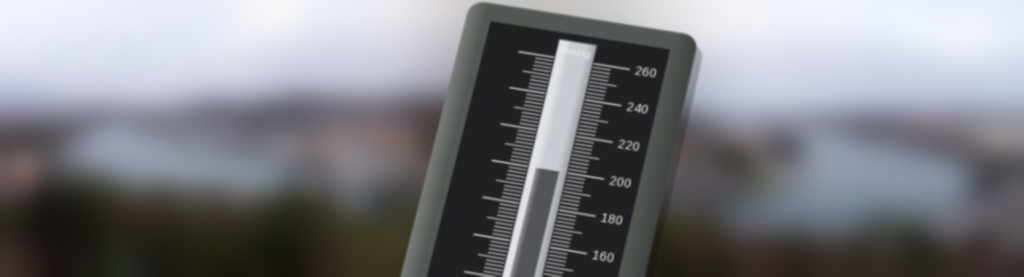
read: 200 mmHg
